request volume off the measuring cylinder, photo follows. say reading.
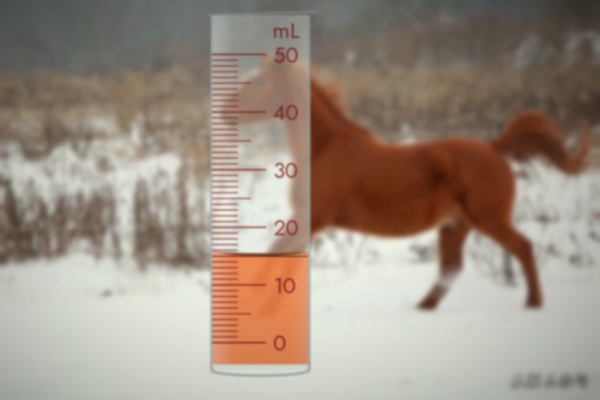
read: 15 mL
